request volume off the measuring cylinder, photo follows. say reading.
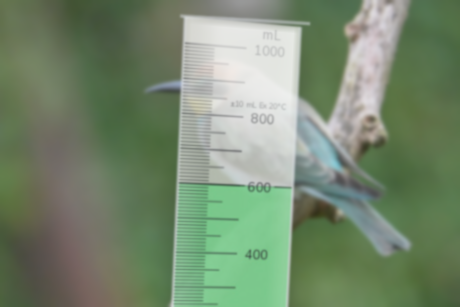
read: 600 mL
